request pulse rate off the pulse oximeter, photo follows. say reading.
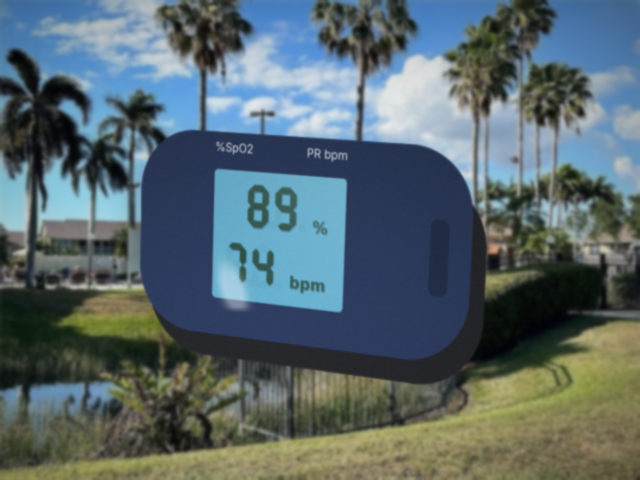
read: 74 bpm
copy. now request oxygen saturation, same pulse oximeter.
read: 89 %
